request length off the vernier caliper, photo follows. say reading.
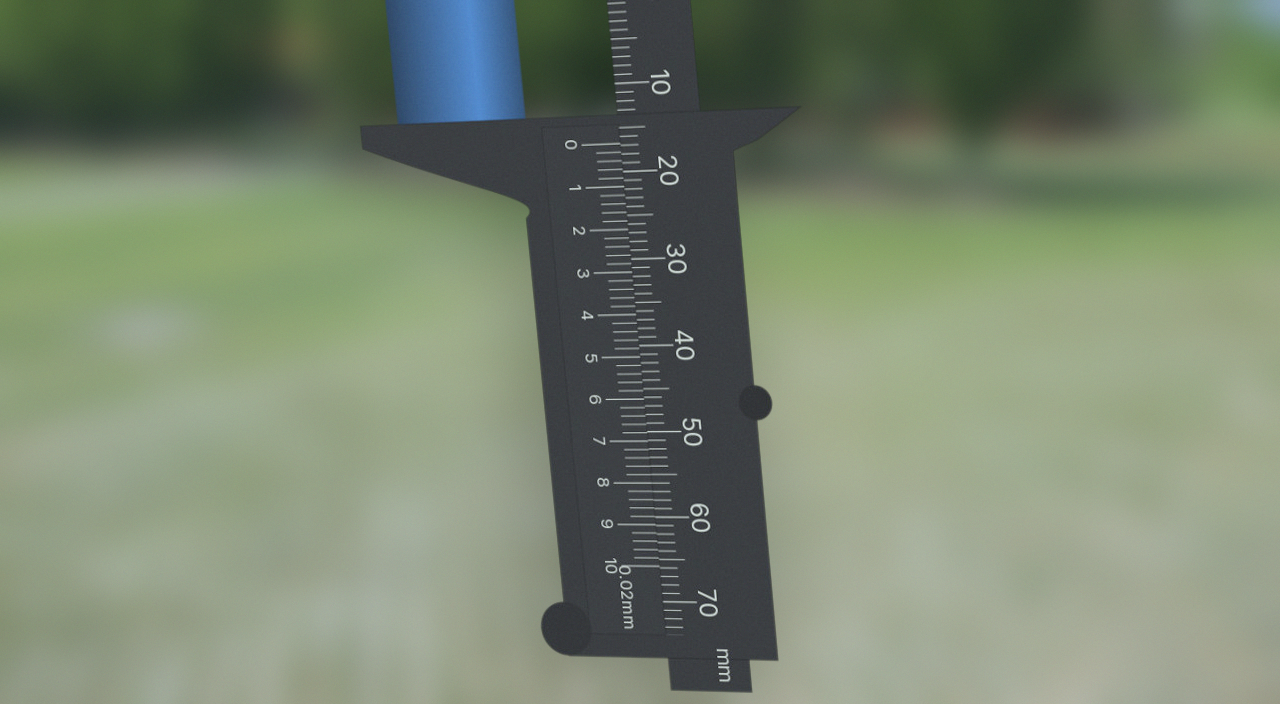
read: 16.8 mm
